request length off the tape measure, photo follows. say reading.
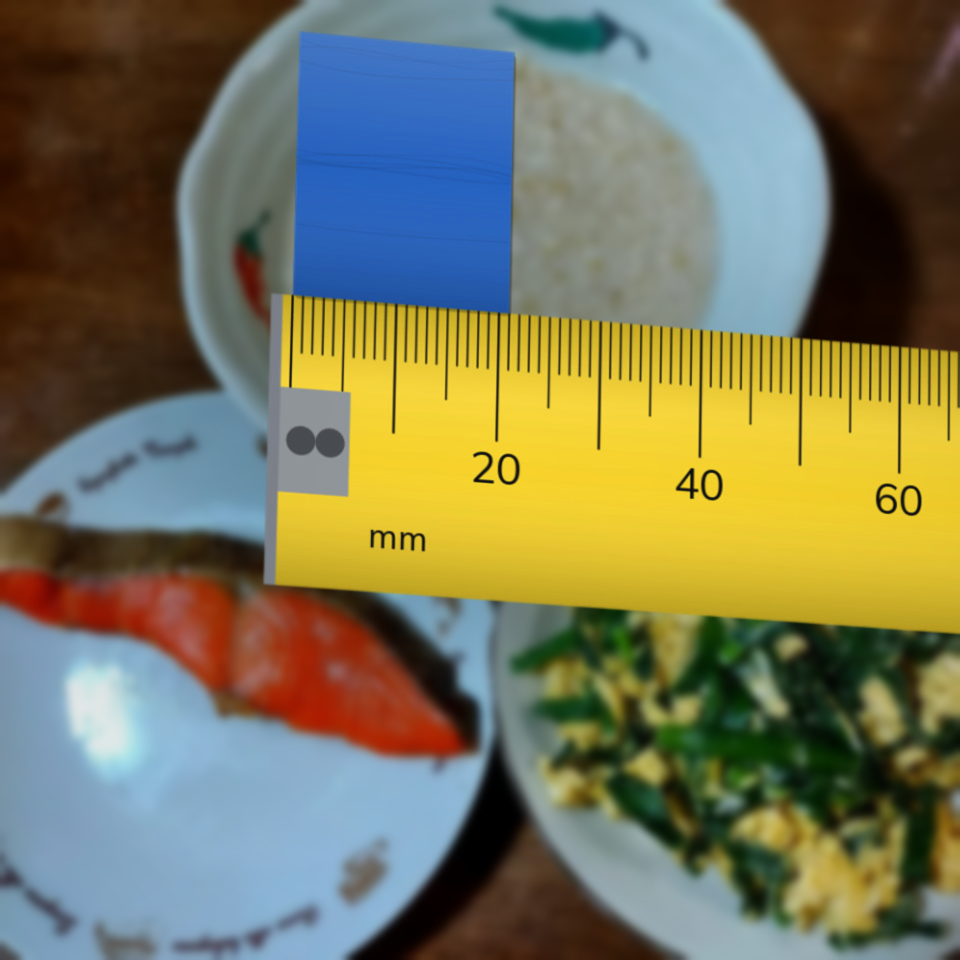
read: 21 mm
